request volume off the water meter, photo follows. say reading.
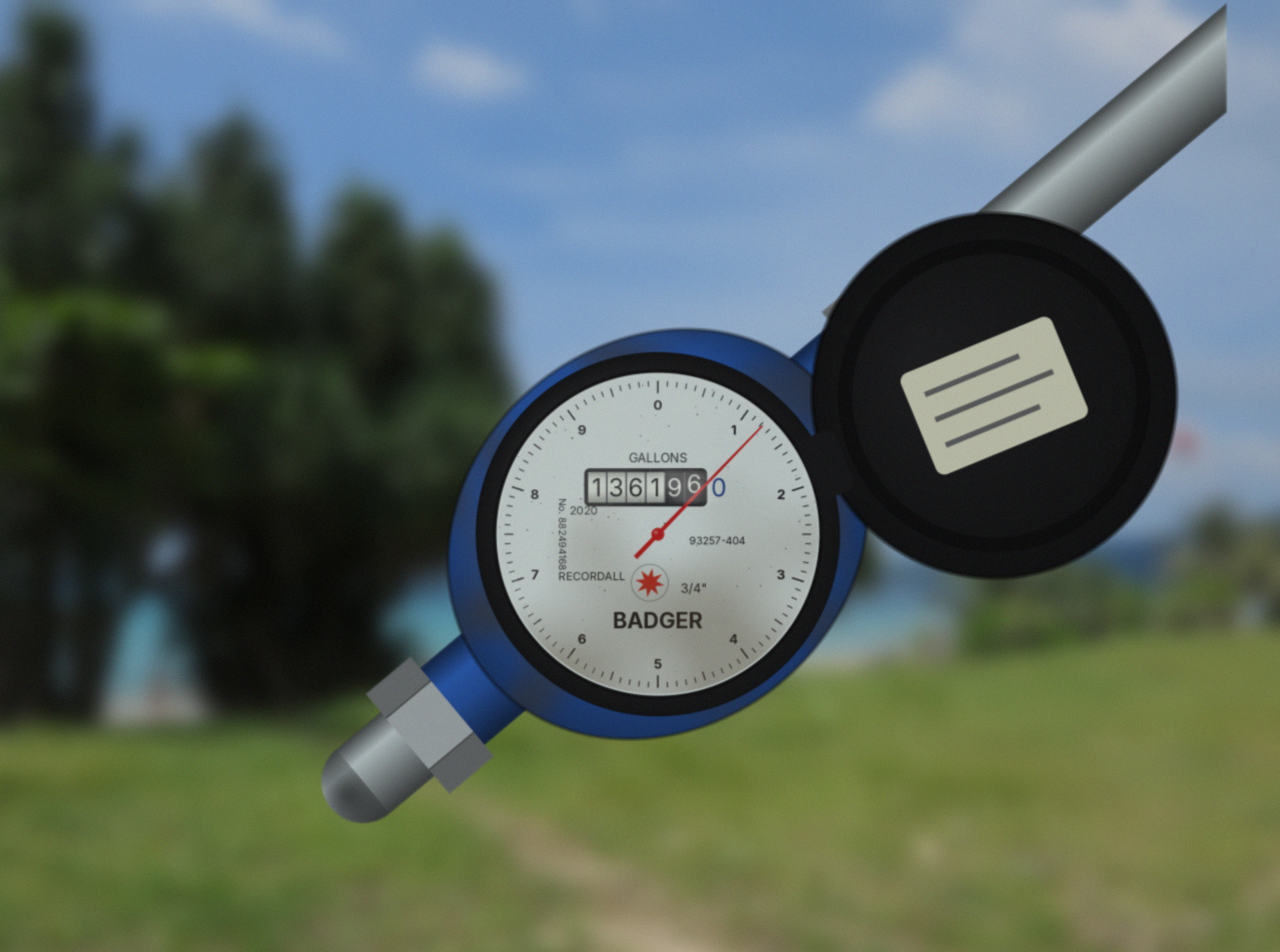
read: 1361961.2 gal
